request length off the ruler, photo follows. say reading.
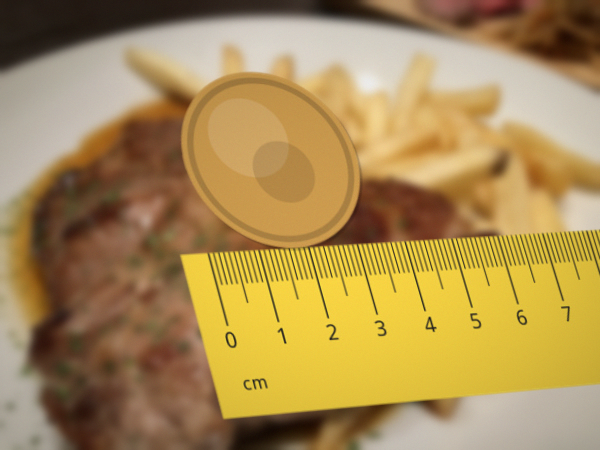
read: 3.5 cm
